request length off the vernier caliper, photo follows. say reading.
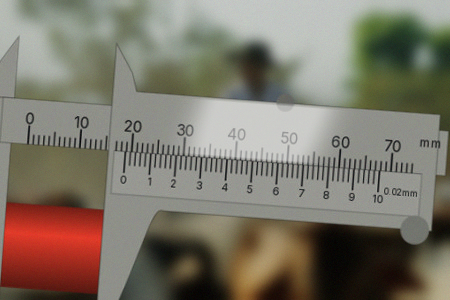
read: 18.8 mm
